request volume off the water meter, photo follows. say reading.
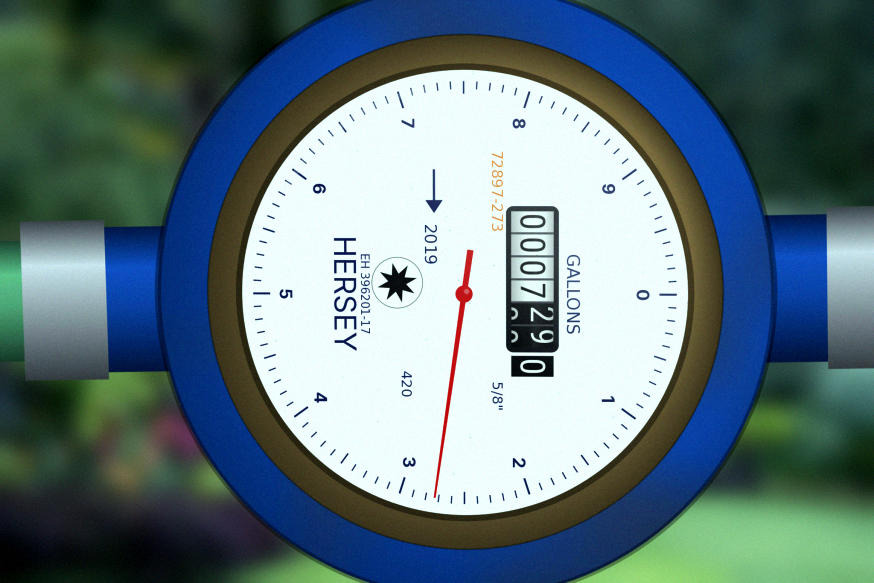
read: 7292.7 gal
